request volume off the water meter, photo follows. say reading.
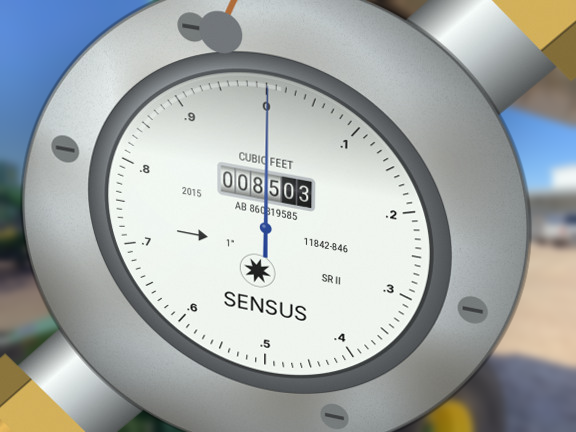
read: 8503.00 ft³
